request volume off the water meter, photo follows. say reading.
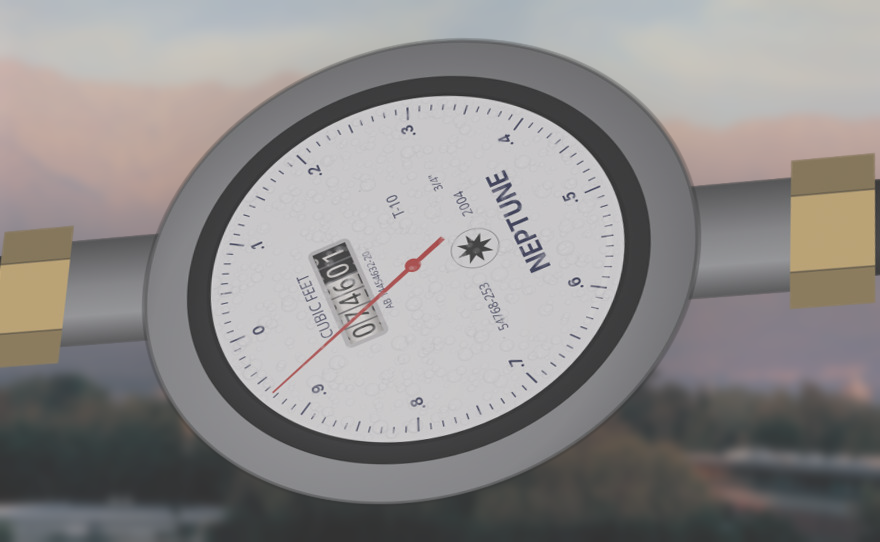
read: 74600.93 ft³
